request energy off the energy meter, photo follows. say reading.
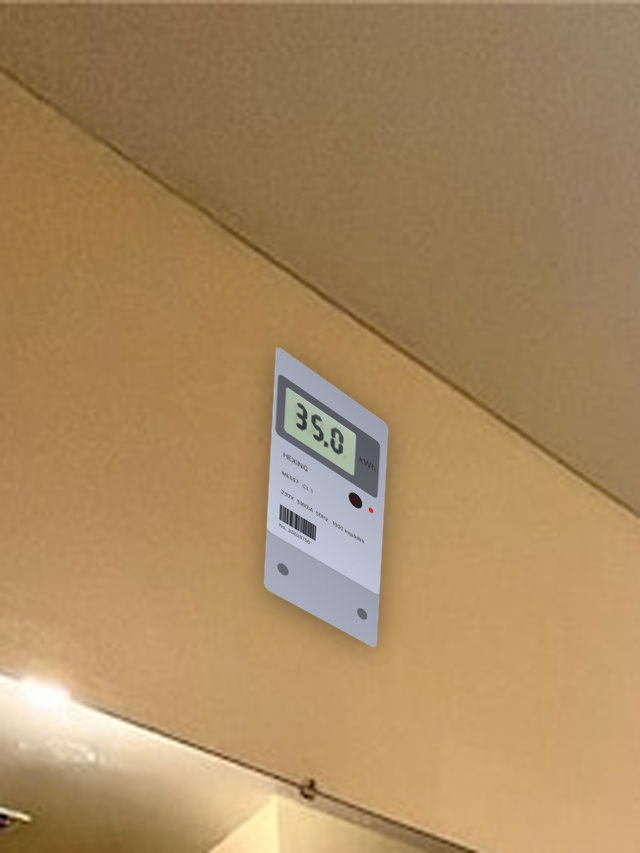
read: 35.0 kWh
